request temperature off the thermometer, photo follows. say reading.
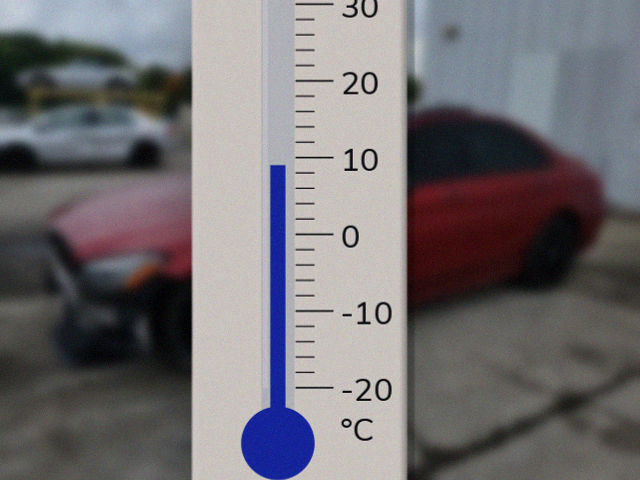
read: 9 °C
